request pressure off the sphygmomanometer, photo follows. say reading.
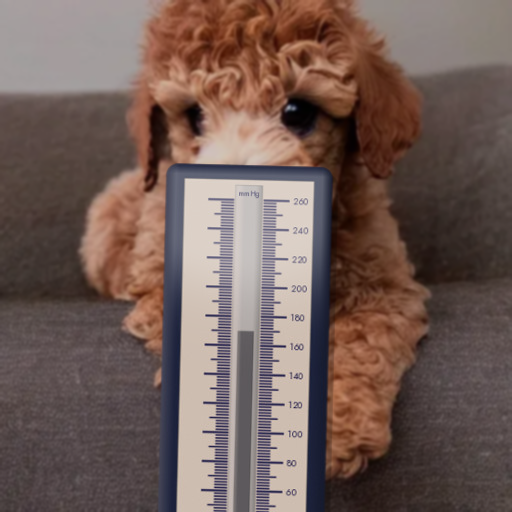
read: 170 mmHg
